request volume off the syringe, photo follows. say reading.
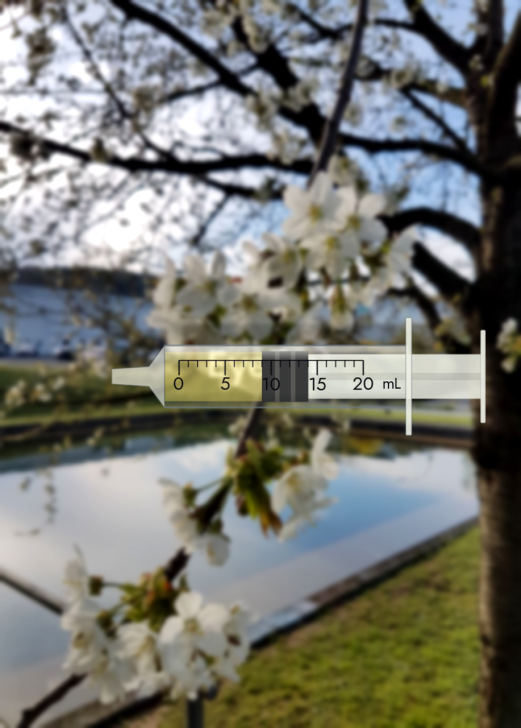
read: 9 mL
